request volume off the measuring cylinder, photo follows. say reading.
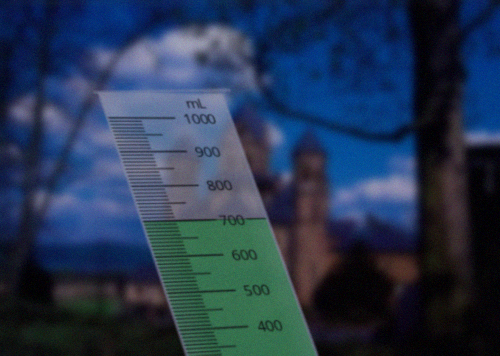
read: 700 mL
